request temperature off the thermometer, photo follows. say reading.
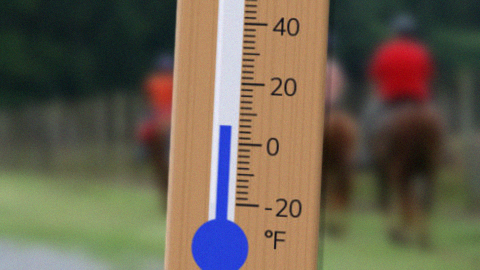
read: 6 °F
